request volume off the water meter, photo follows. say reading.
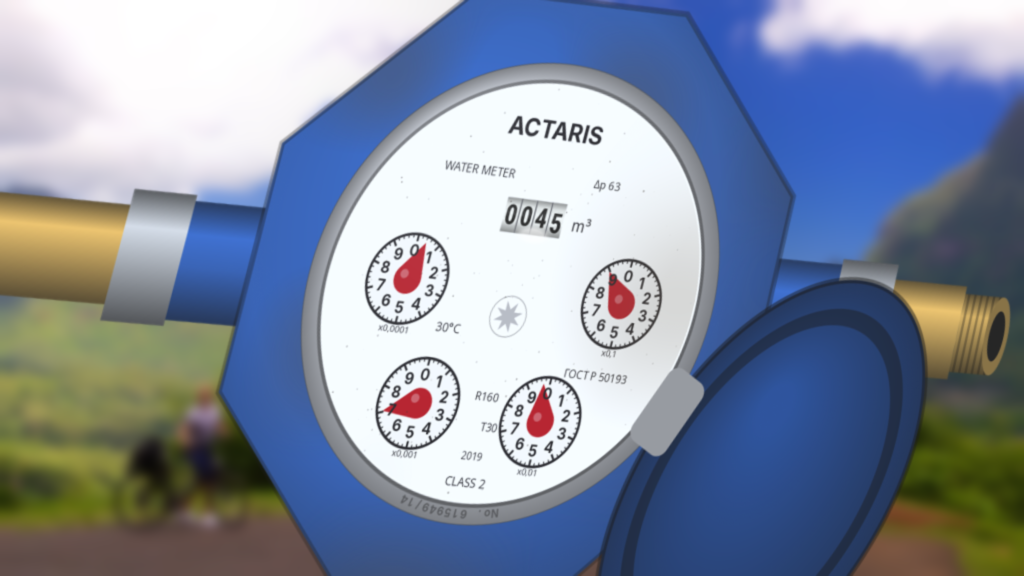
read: 44.8970 m³
